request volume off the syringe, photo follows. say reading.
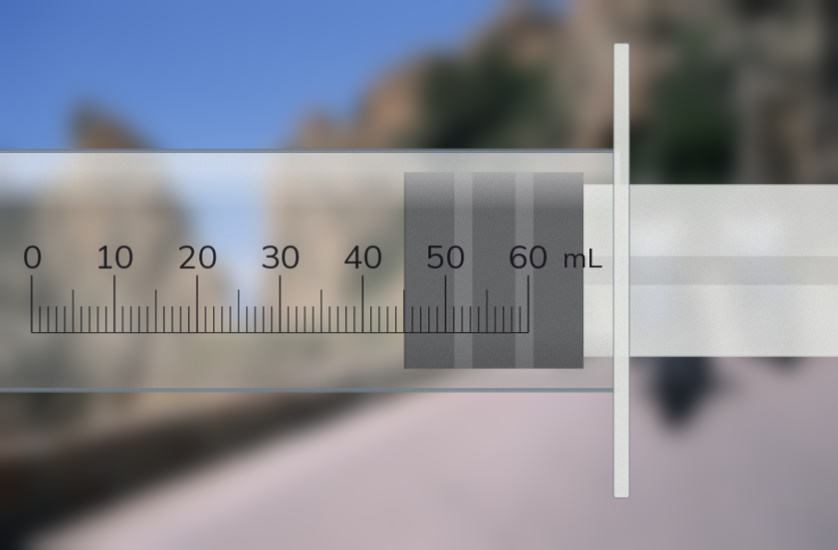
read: 45 mL
